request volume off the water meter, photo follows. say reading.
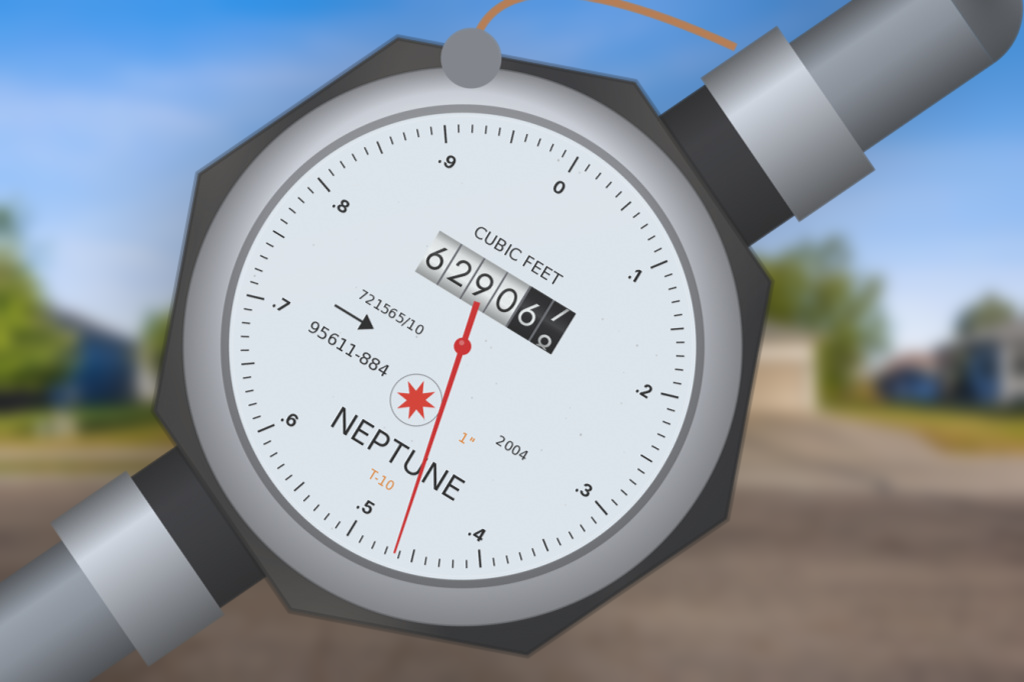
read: 629067.46 ft³
